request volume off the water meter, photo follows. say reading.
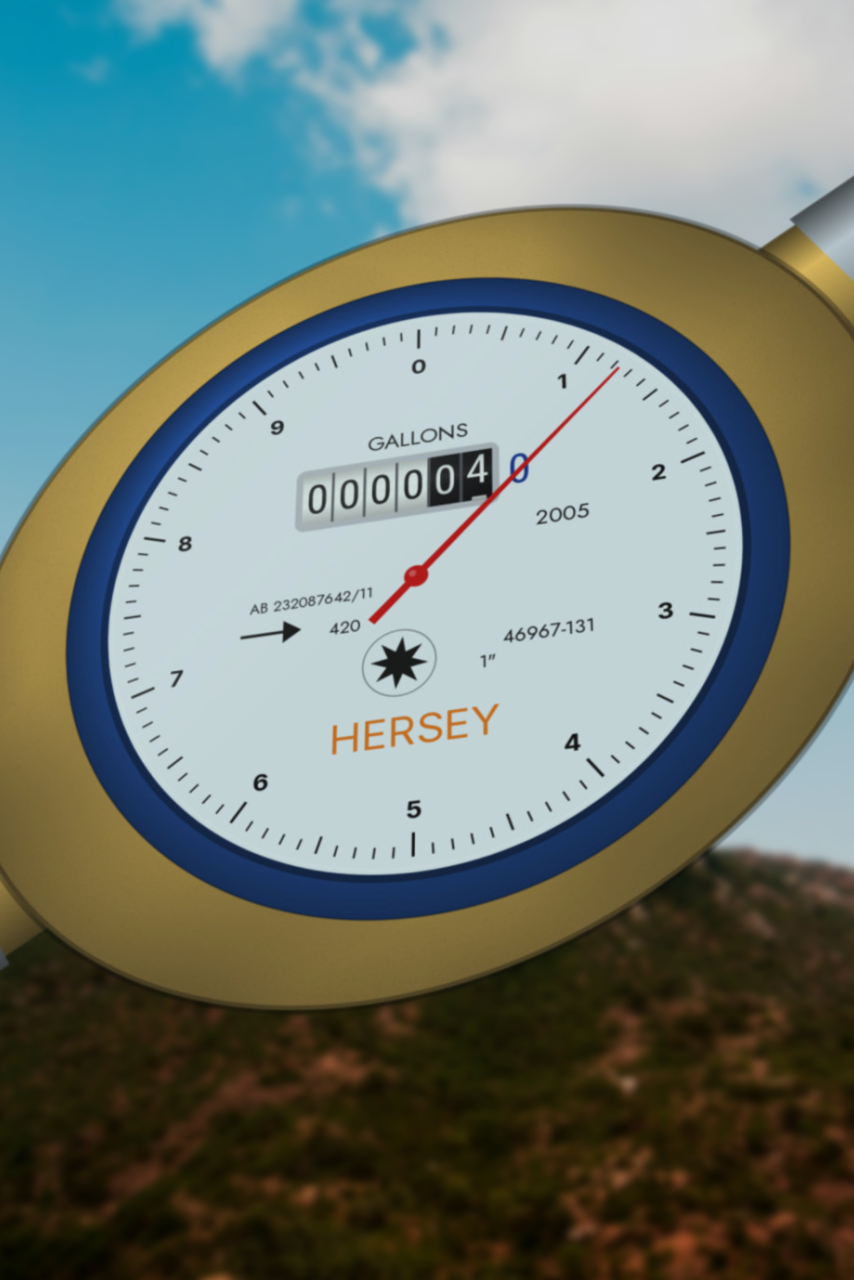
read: 41.2 gal
